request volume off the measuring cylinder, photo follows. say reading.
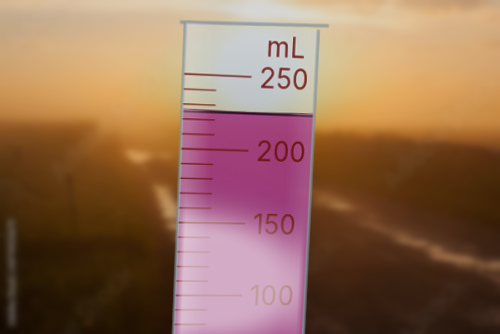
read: 225 mL
